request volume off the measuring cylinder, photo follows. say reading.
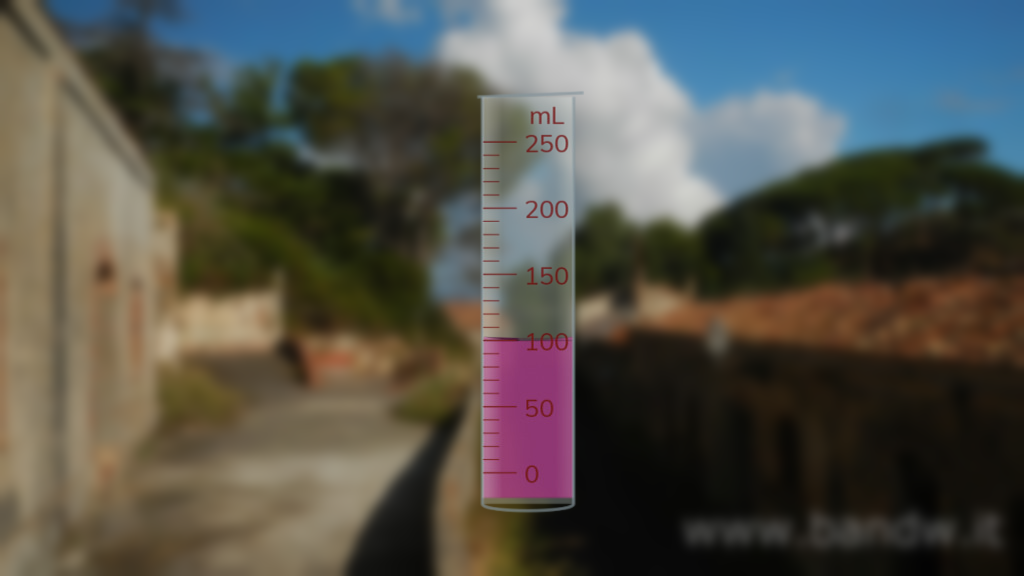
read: 100 mL
